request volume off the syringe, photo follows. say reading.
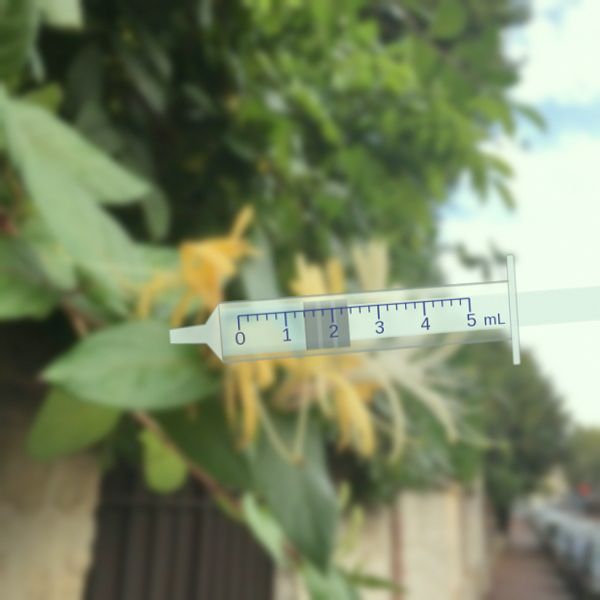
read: 1.4 mL
